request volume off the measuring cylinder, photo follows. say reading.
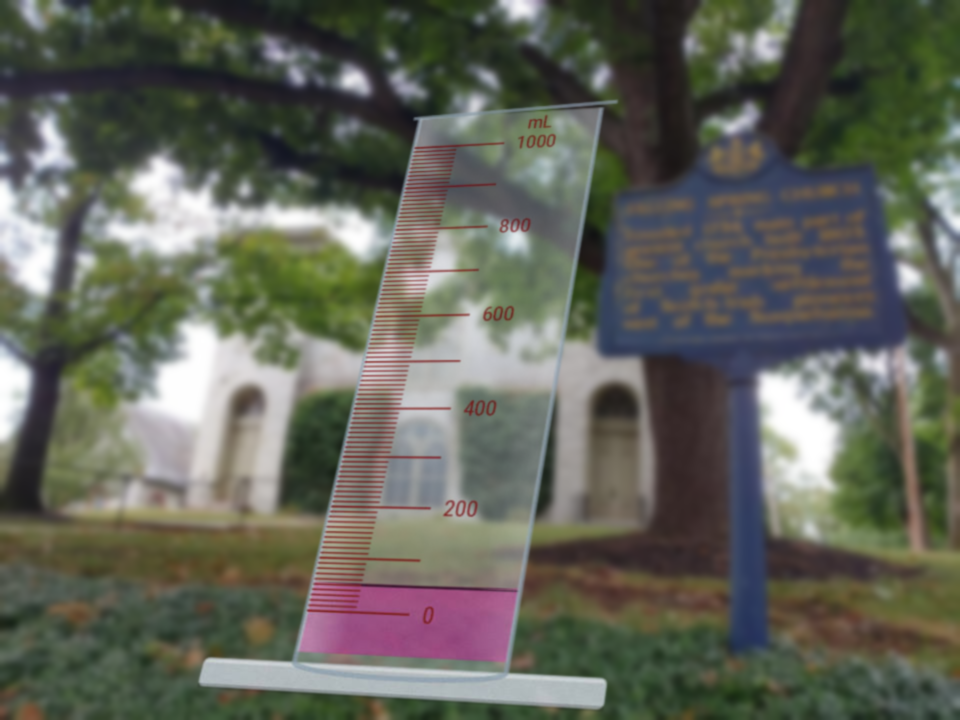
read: 50 mL
